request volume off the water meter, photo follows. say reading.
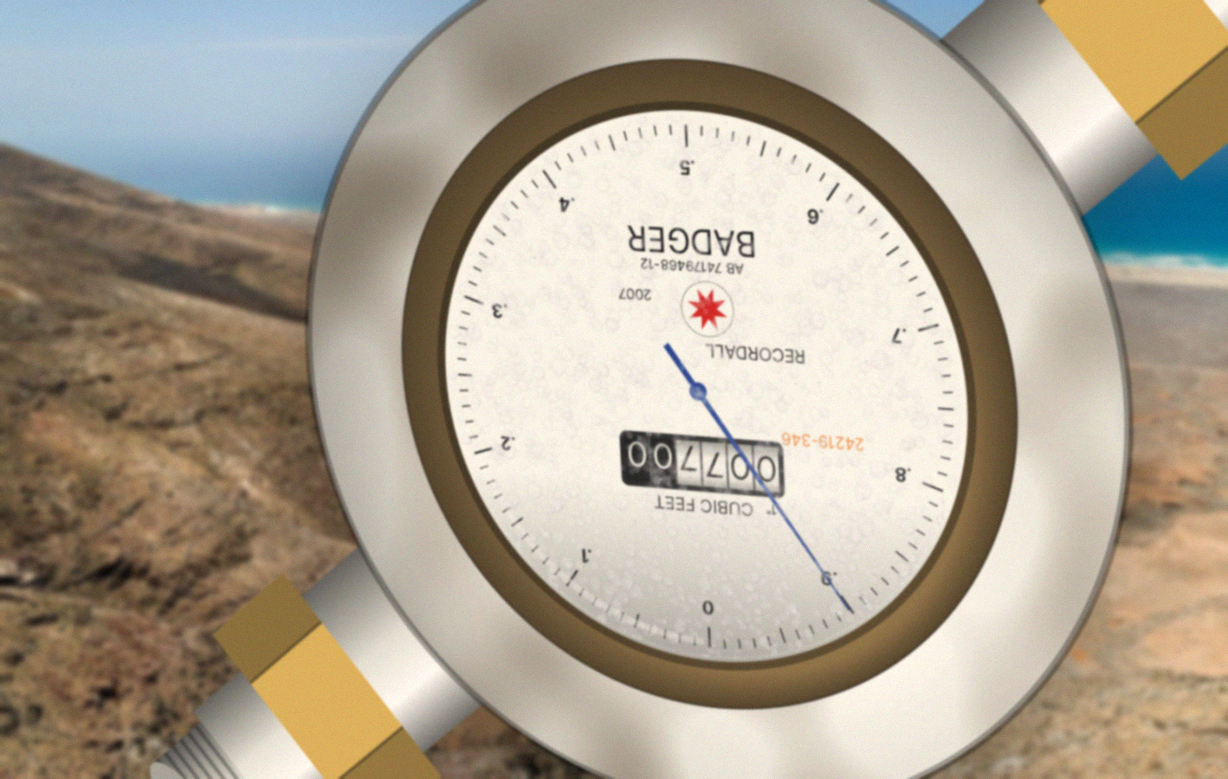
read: 7699.90 ft³
